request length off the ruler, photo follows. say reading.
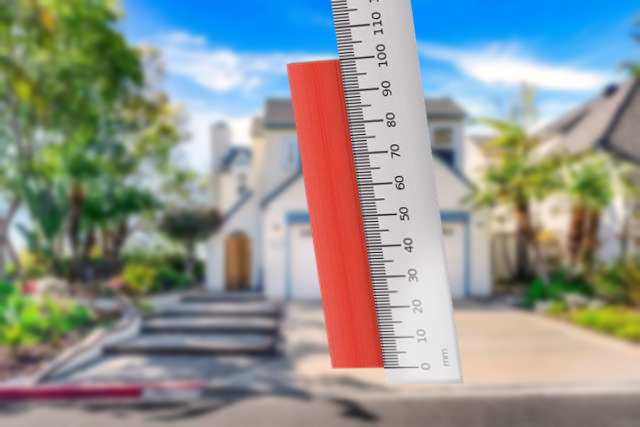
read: 100 mm
